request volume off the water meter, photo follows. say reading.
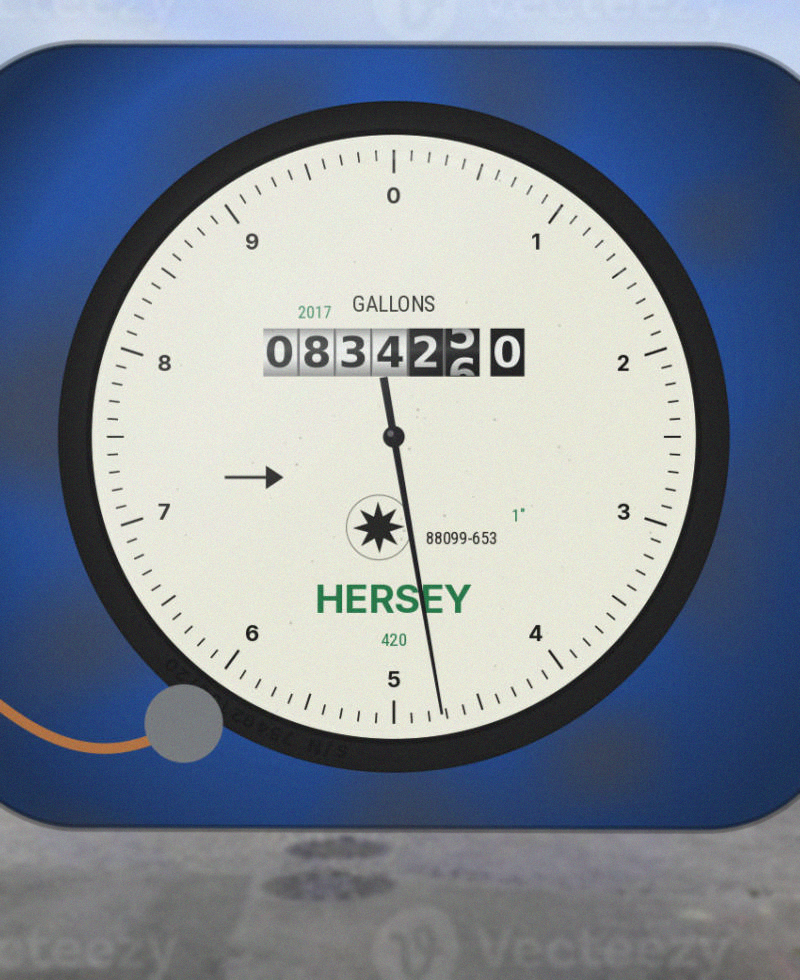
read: 834254.7 gal
